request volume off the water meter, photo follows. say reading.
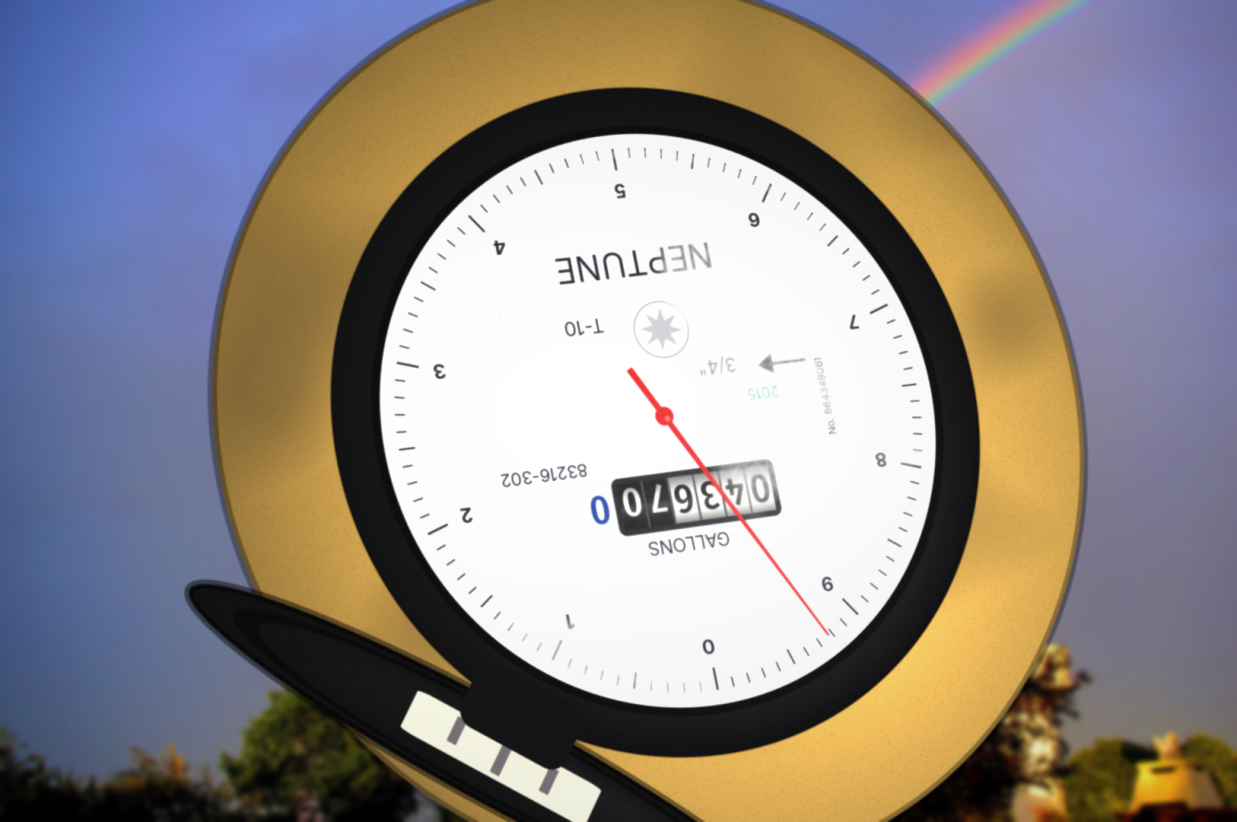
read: 436699.2 gal
